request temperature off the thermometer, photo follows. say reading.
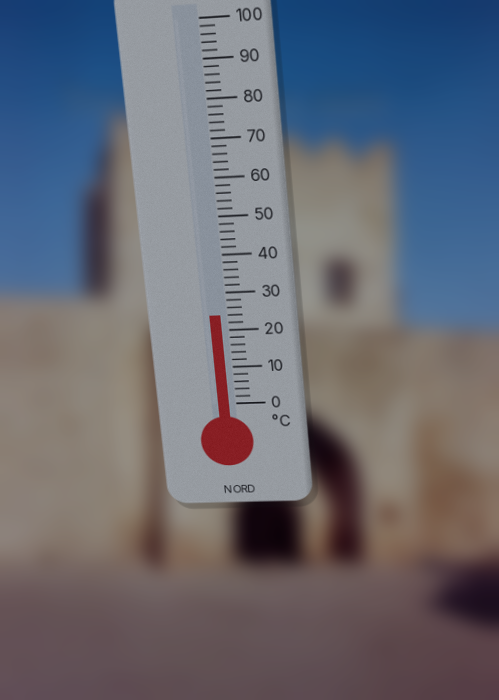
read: 24 °C
